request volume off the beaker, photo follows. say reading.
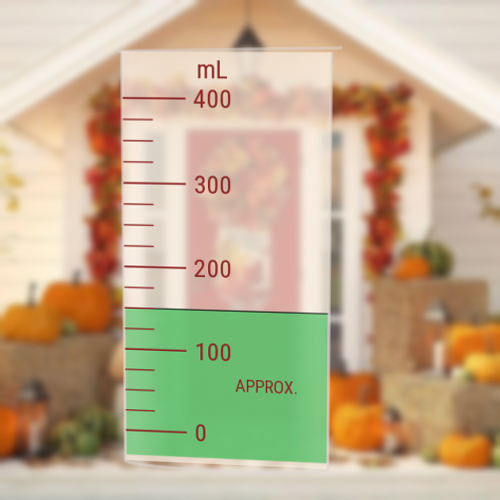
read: 150 mL
